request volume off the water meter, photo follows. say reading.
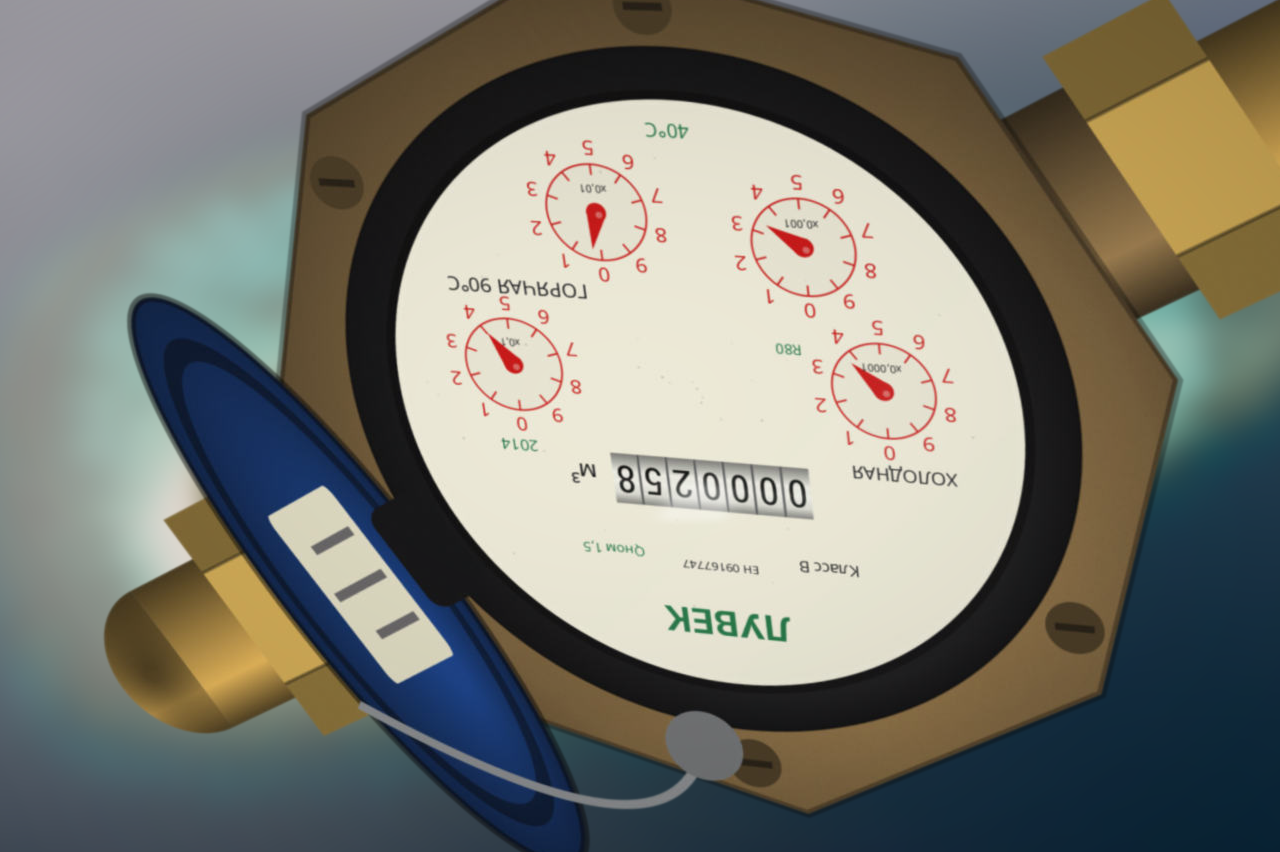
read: 258.4033 m³
